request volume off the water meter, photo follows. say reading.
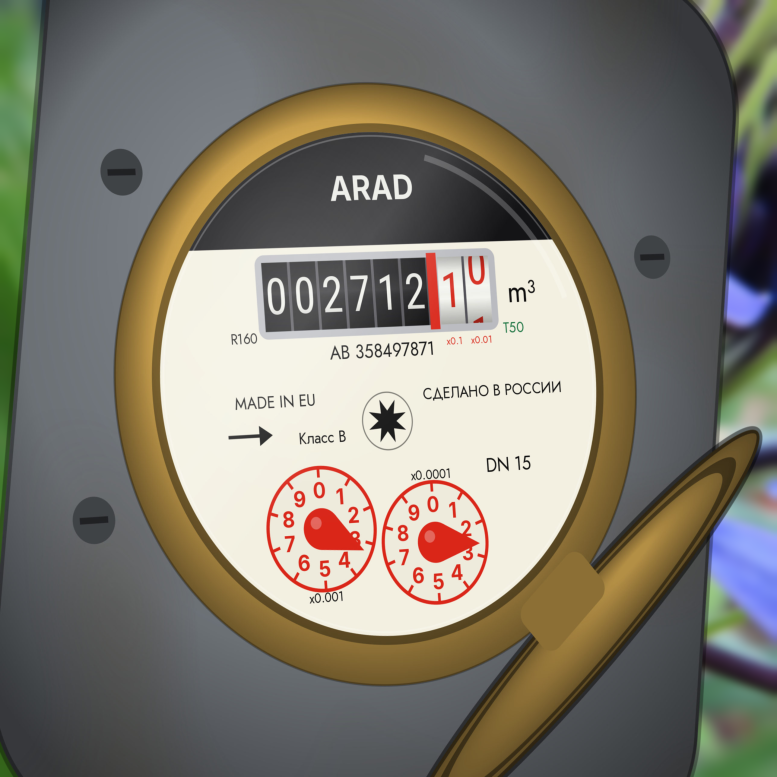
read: 2712.1032 m³
